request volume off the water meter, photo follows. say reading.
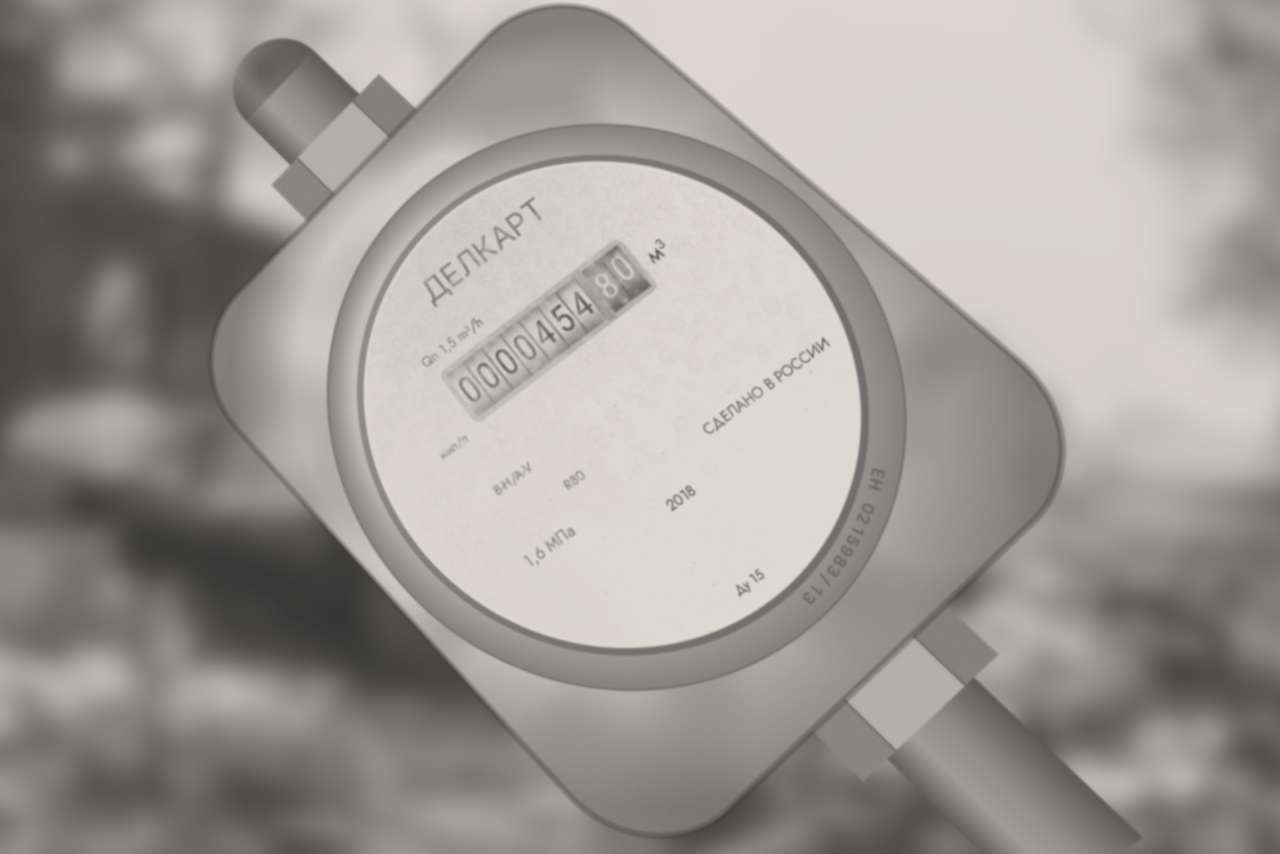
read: 454.80 m³
